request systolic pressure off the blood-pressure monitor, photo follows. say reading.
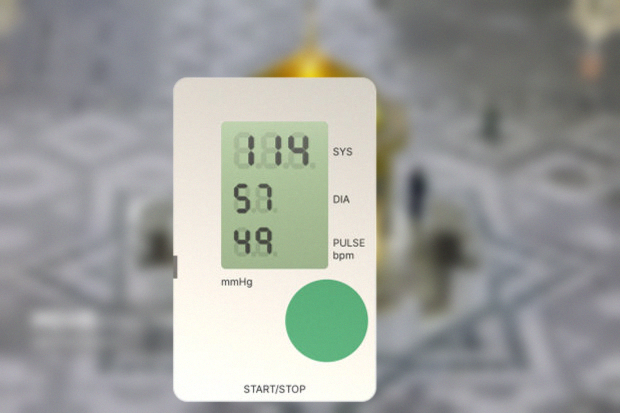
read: 114 mmHg
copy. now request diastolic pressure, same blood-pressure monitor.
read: 57 mmHg
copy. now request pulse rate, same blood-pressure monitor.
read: 49 bpm
